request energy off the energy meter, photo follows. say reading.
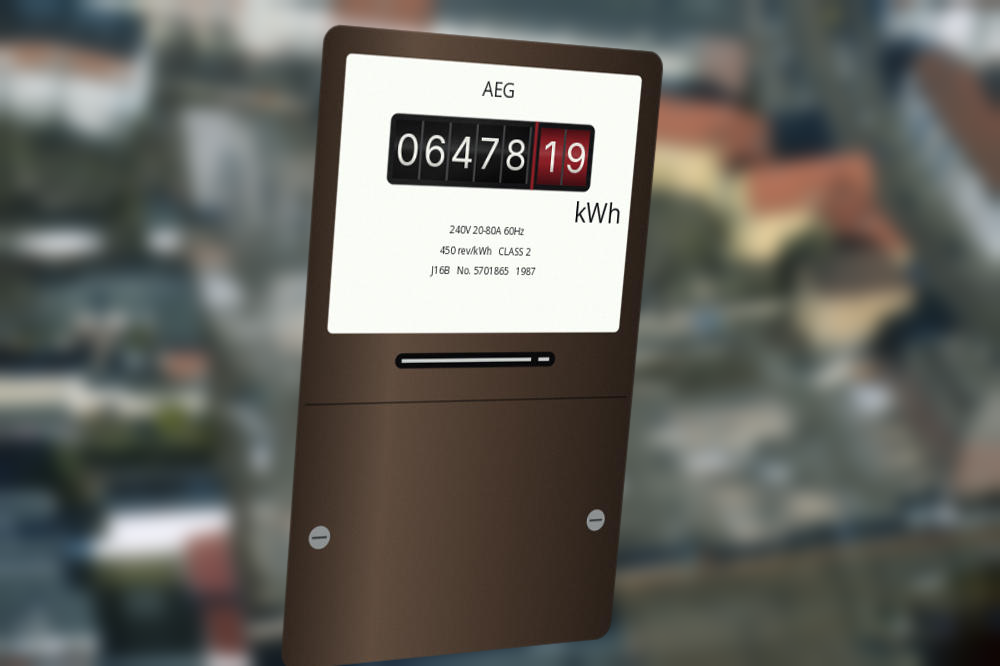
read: 6478.19 kWh
